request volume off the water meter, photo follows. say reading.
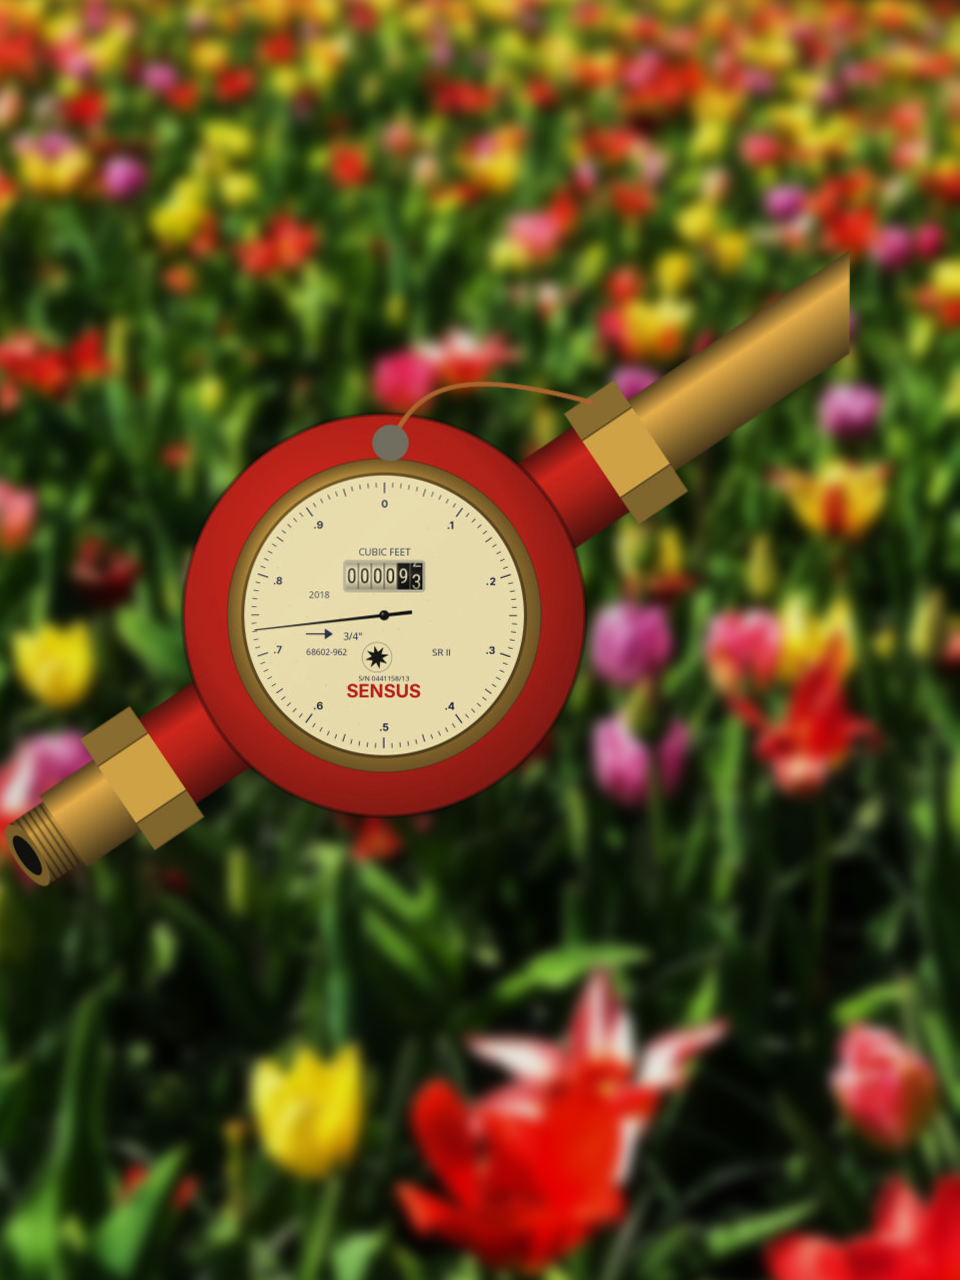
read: 92.73 ft³
